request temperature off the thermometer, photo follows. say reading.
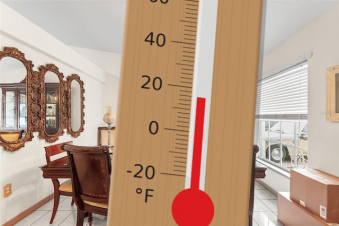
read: 16 °F
